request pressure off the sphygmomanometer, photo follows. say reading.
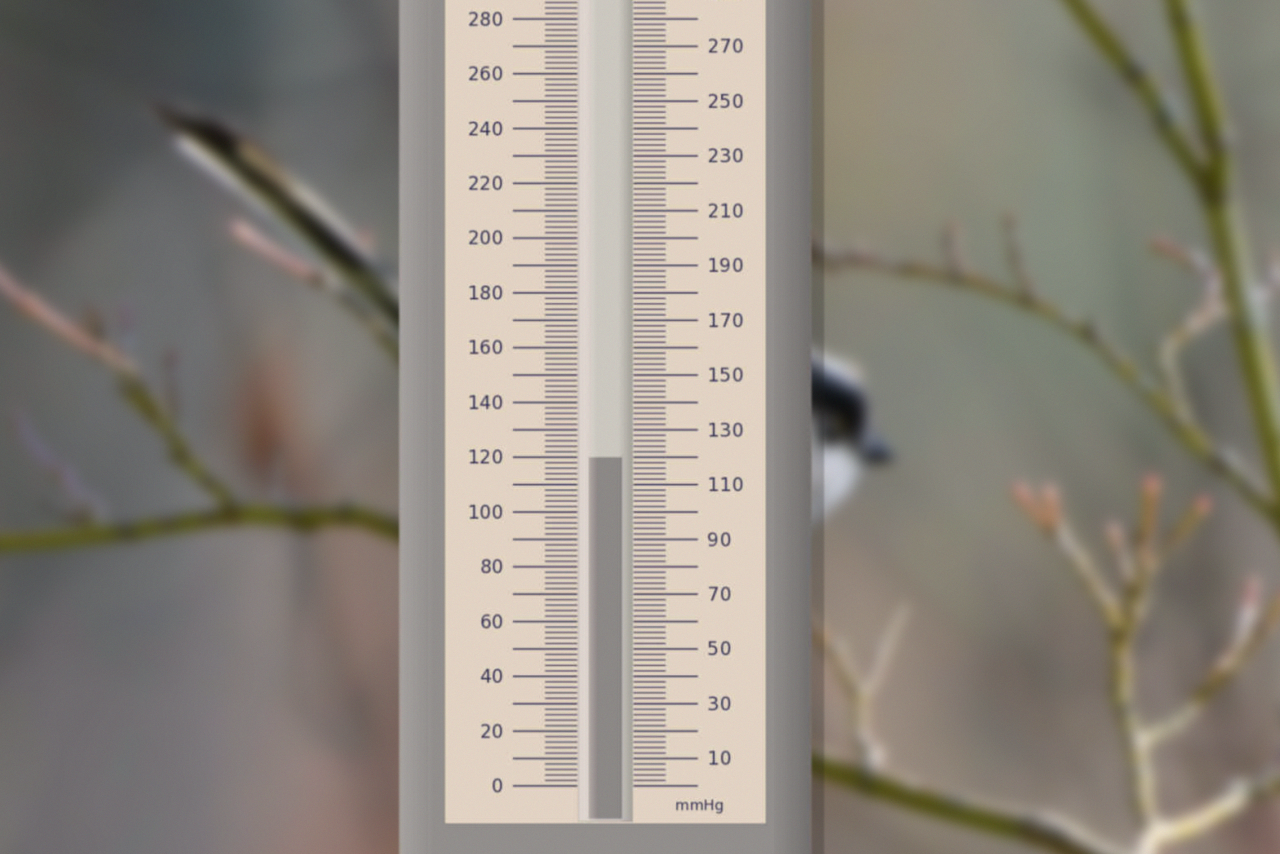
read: 120 mmHg
